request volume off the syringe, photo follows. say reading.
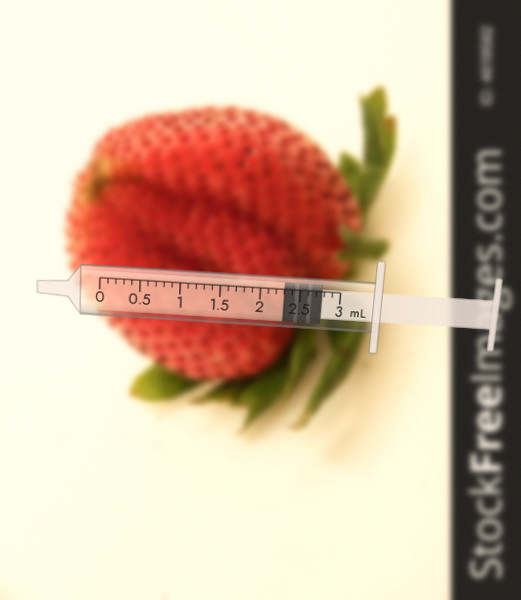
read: 2.3 mL
